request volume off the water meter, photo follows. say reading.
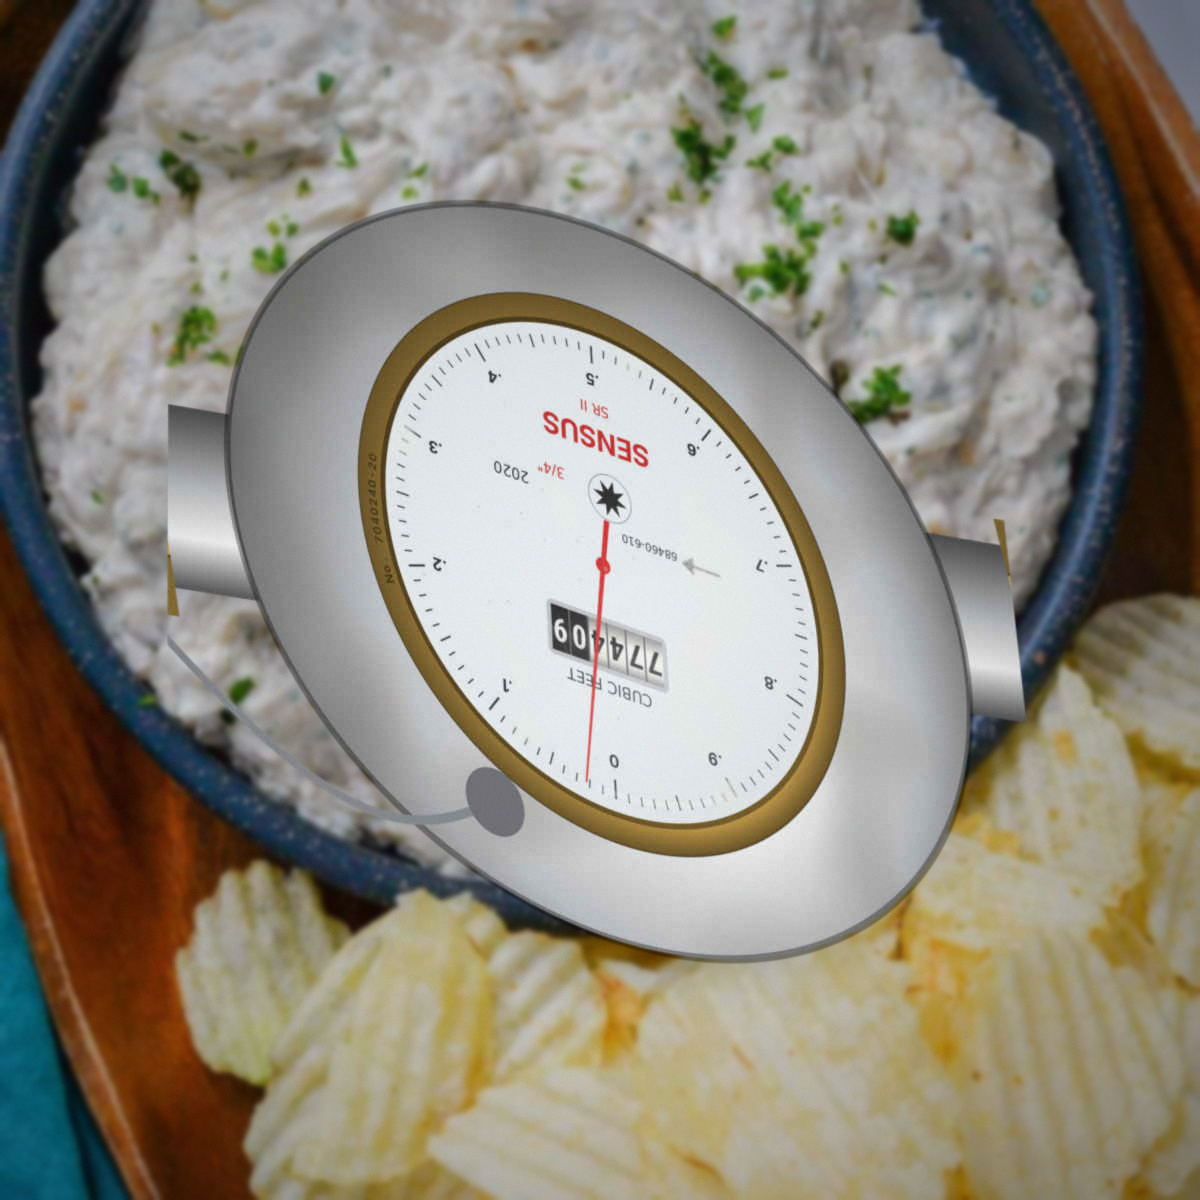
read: 774409.02 ft³
